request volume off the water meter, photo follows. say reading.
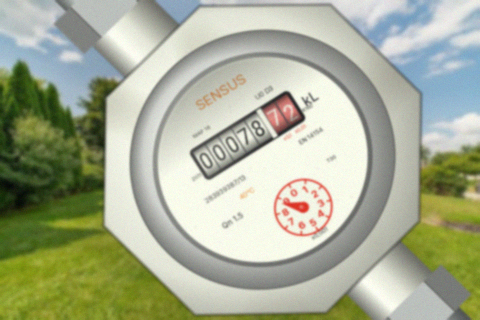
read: 78.718 kL
